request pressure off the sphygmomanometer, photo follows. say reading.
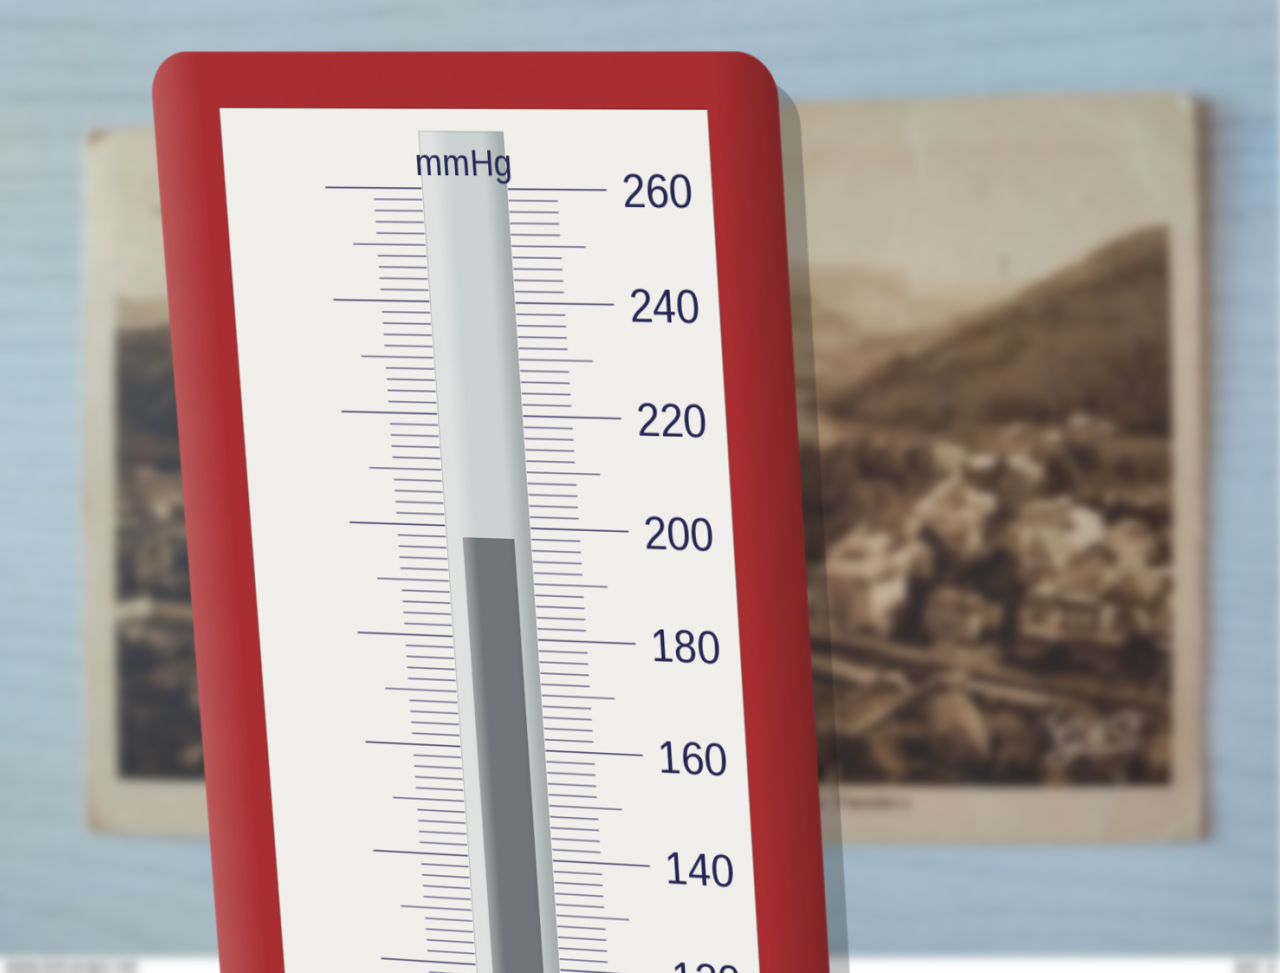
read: 198 mmHg
